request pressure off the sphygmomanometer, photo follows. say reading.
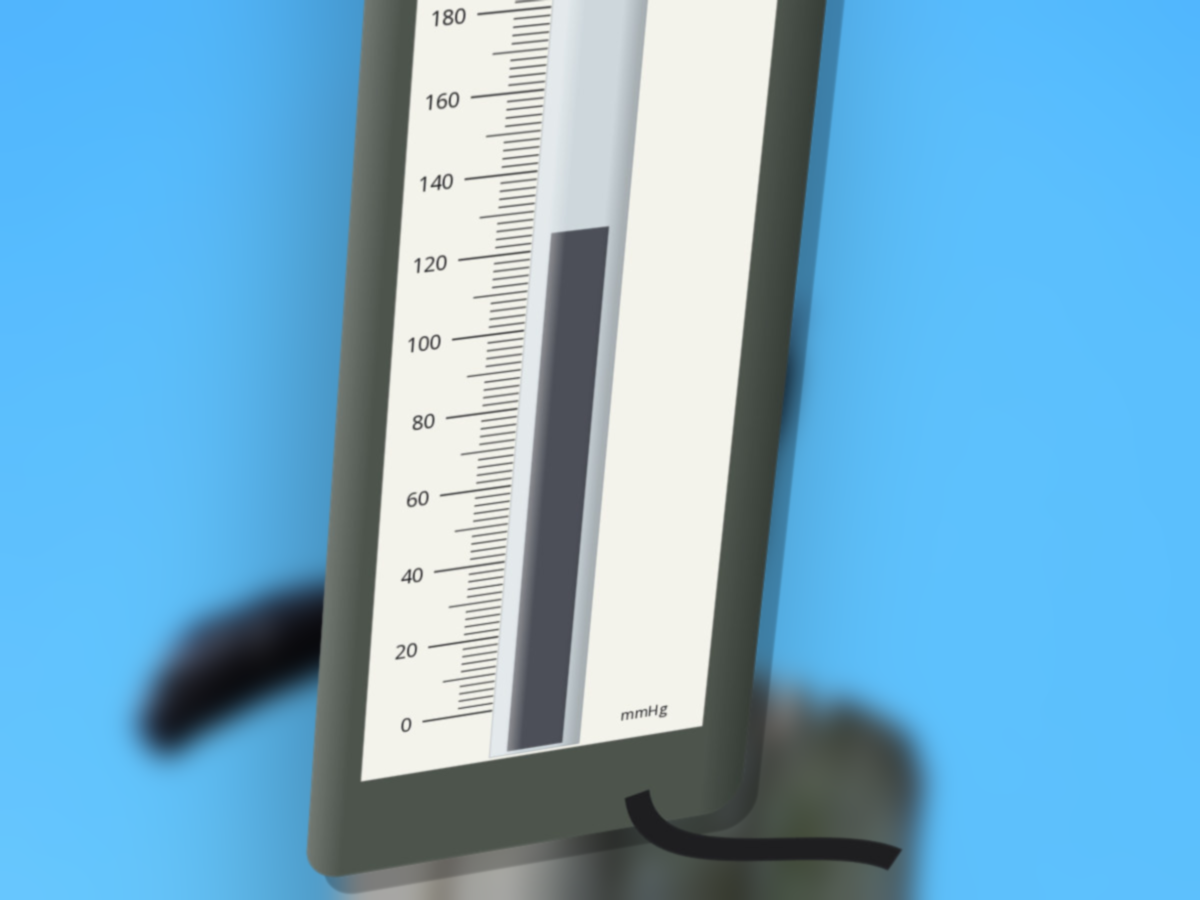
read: 124 mmHg
